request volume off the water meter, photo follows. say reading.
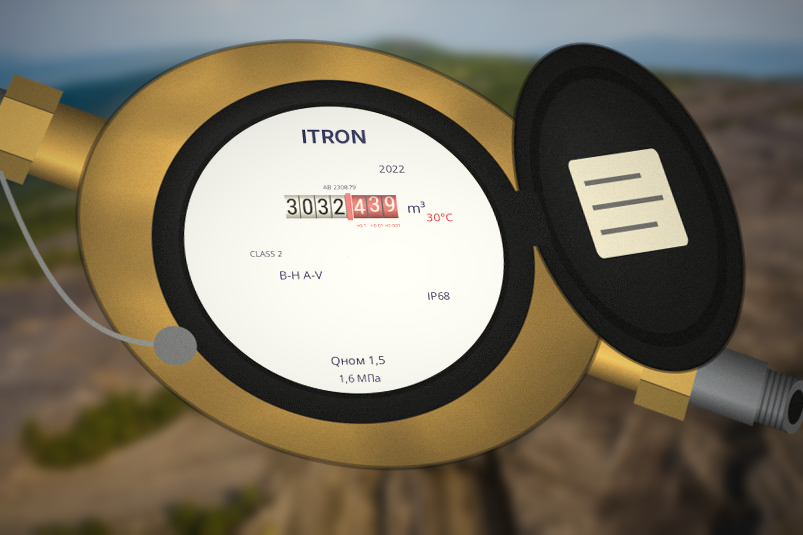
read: 3032.439 m³
